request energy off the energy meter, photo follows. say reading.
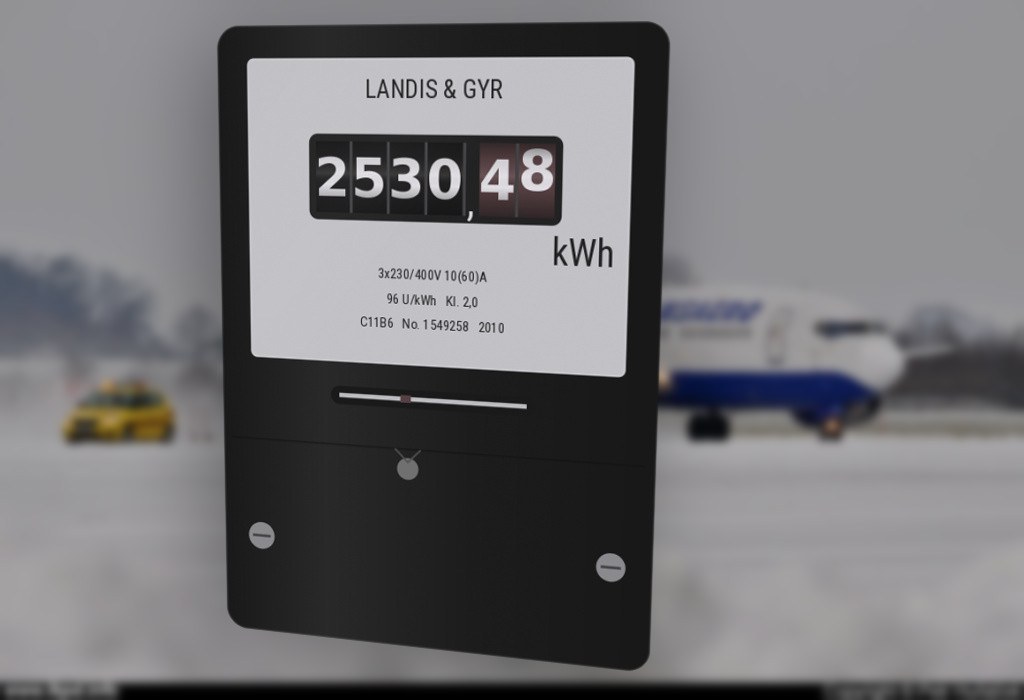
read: 2530.48 kWh
